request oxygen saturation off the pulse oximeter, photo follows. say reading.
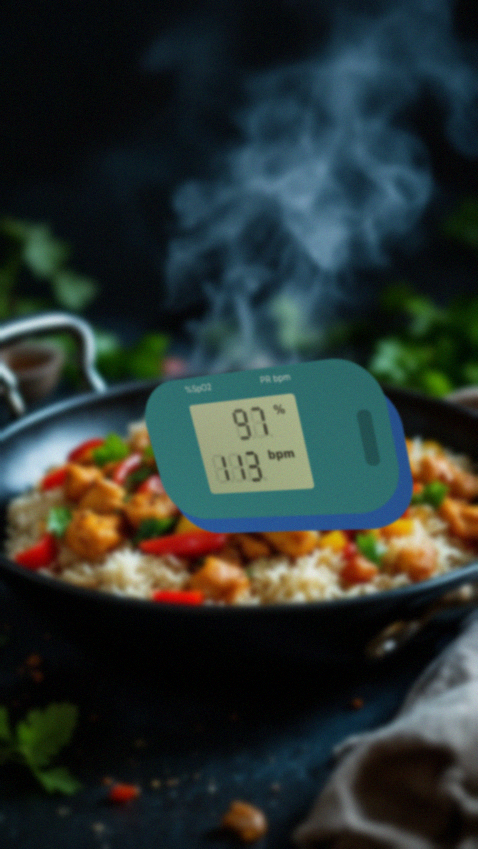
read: 97 %
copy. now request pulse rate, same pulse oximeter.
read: 113 bpm
